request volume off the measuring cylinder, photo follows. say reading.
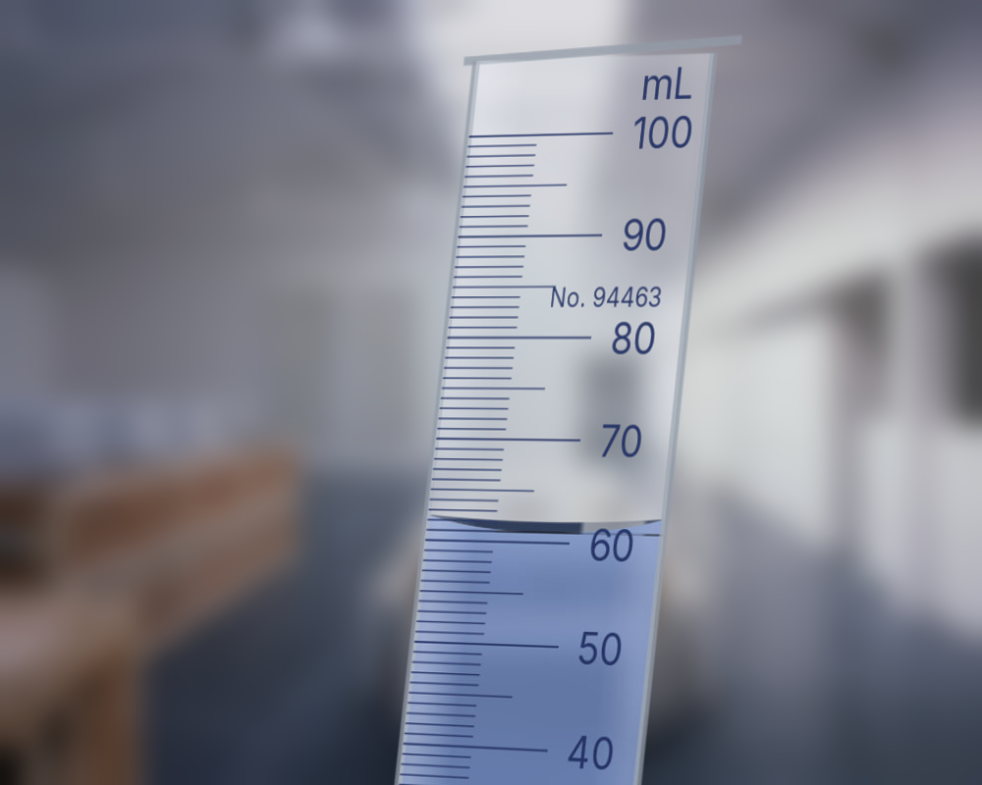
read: 61 mL
